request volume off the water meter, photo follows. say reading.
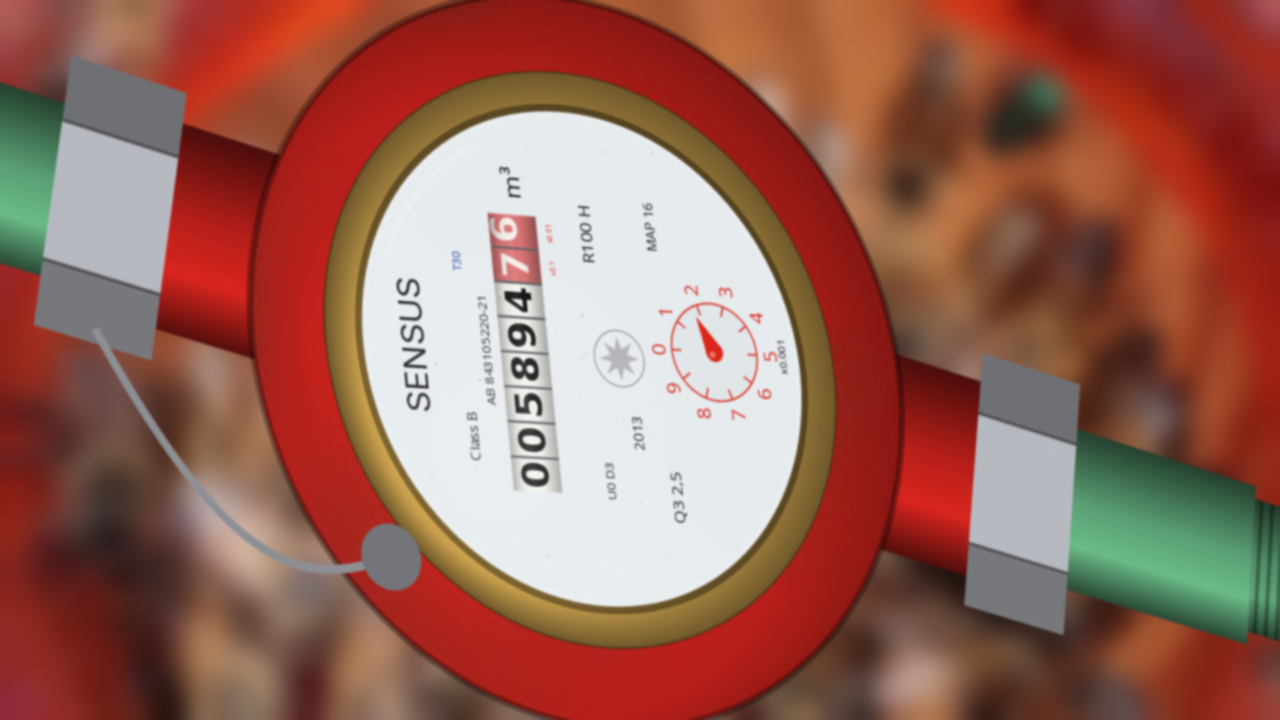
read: 5894.761 m³
